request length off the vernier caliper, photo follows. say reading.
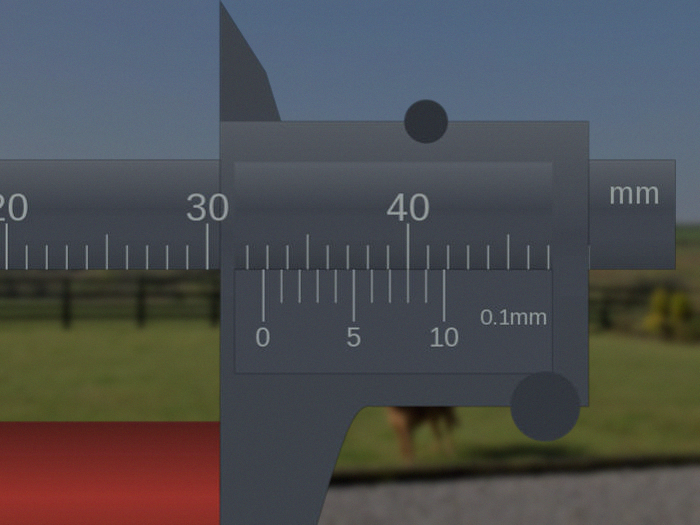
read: 32.8 mm
